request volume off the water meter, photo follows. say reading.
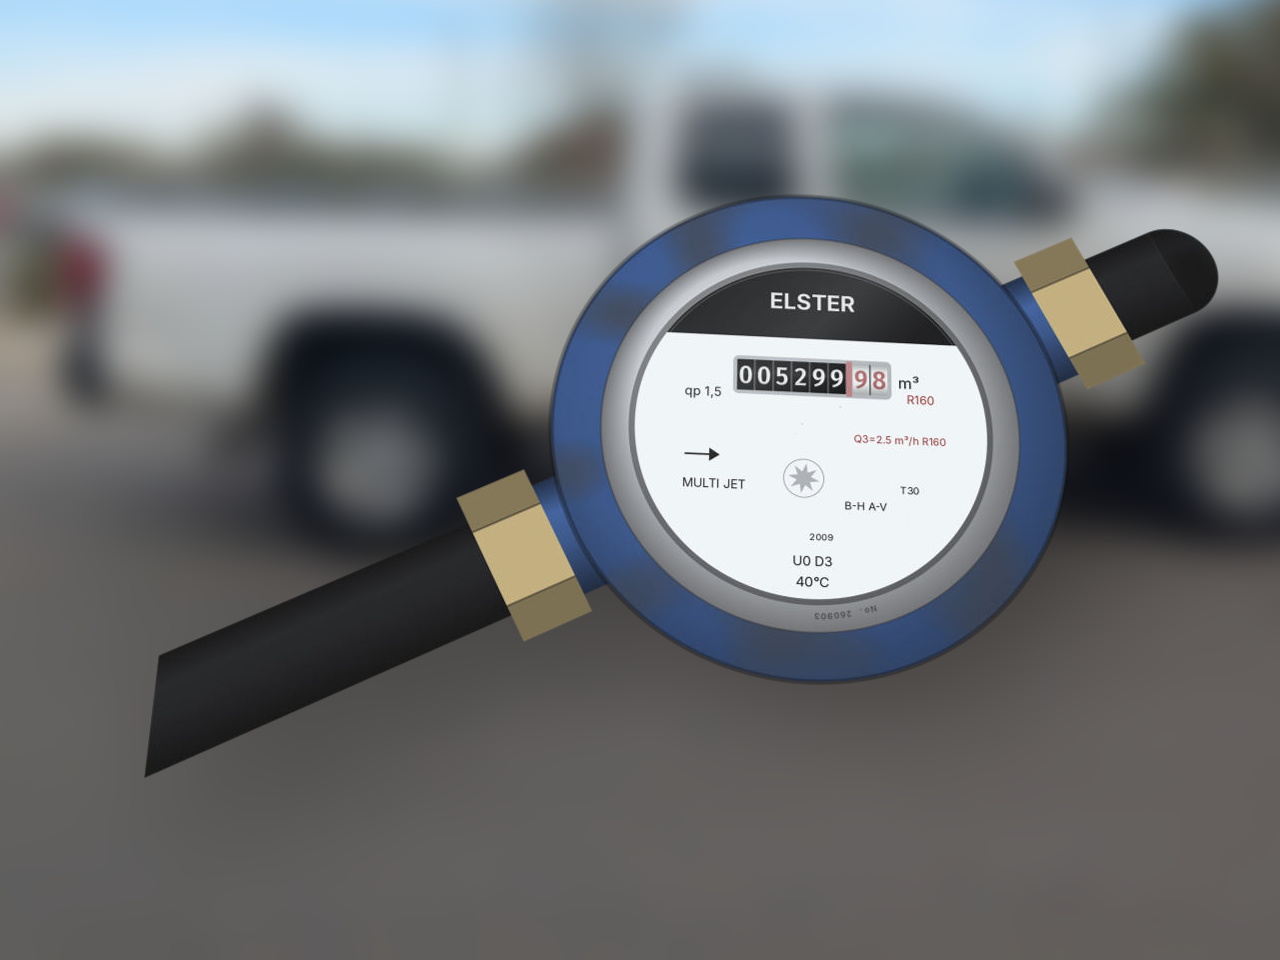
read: 5299.98 m³
